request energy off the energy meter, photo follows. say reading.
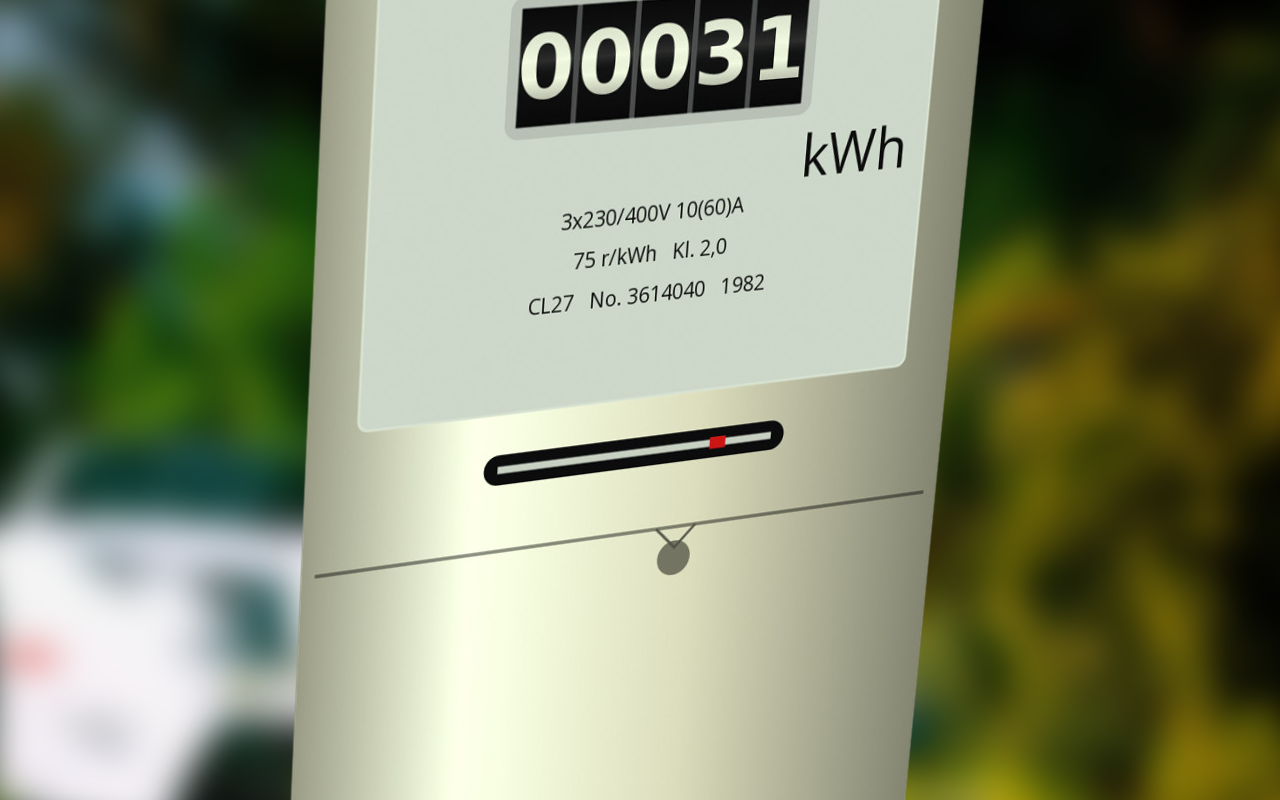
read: 31 kWh
